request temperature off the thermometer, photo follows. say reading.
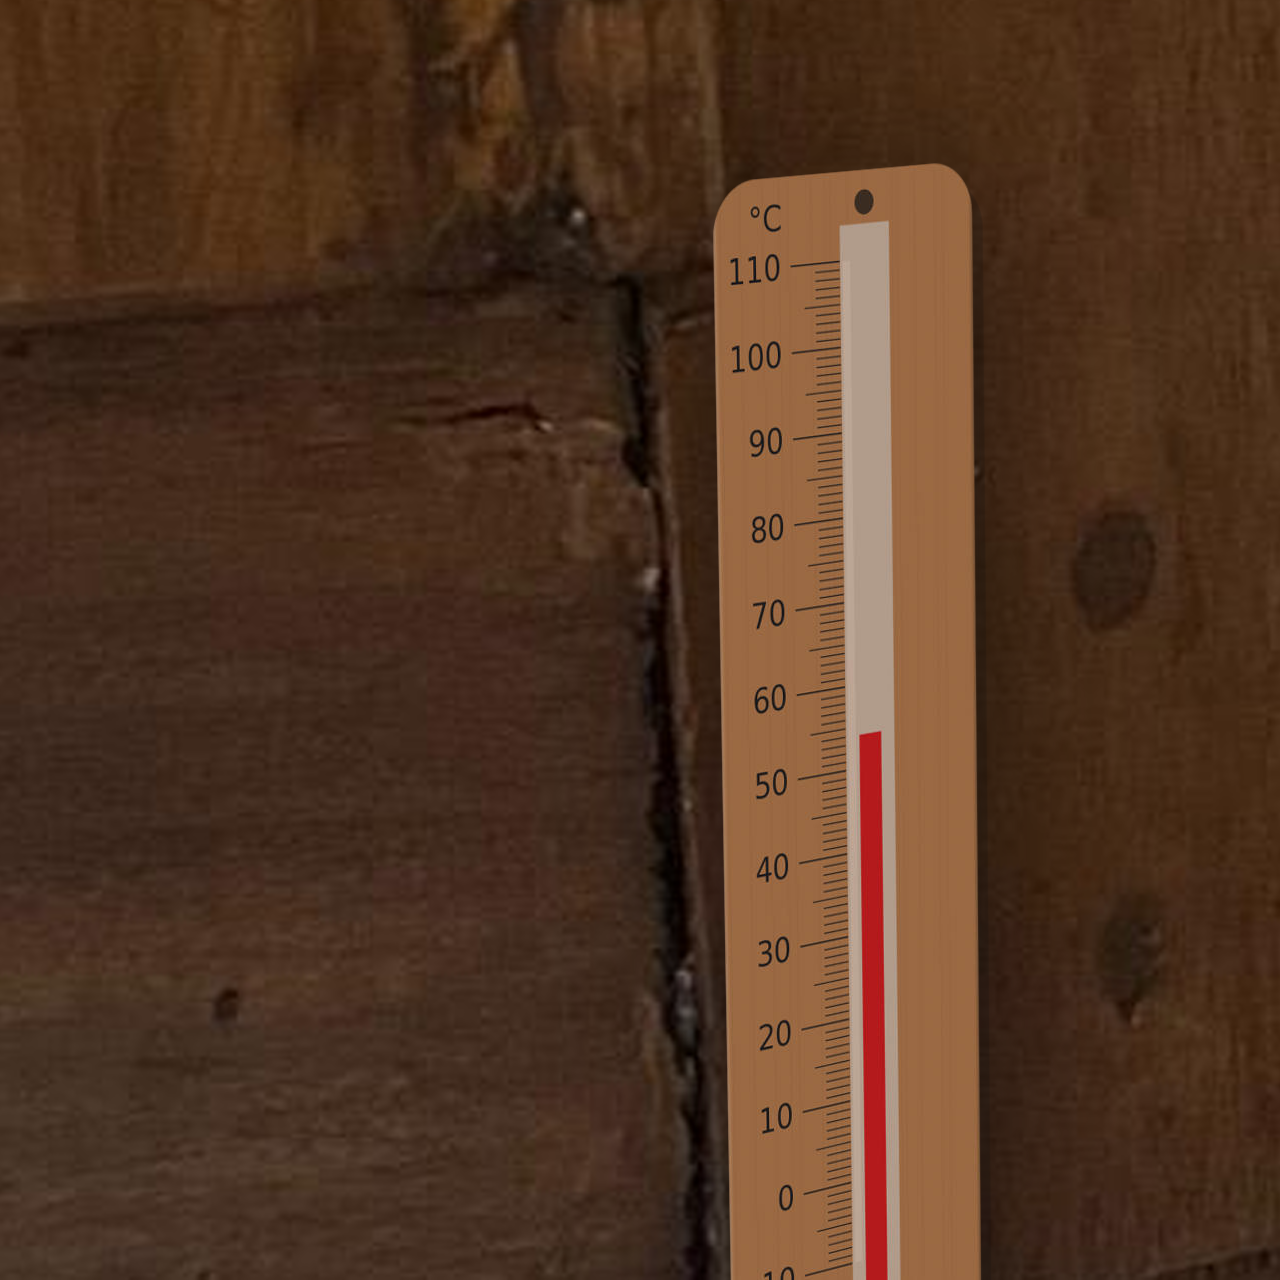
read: 54 °C
